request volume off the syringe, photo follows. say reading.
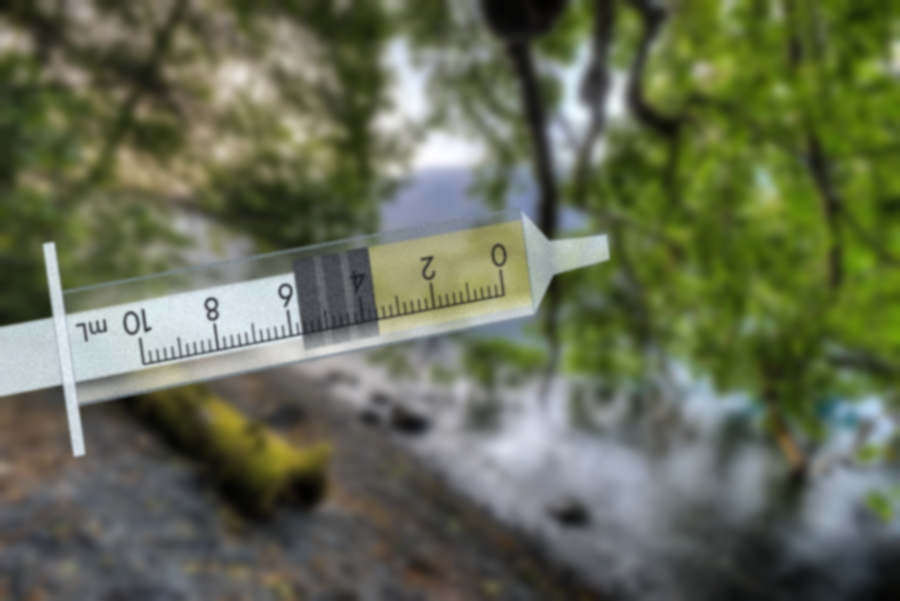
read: 3.6 mL
